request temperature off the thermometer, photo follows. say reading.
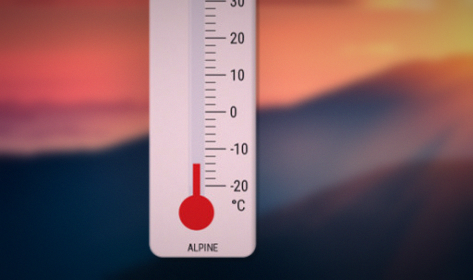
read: -14 °C
